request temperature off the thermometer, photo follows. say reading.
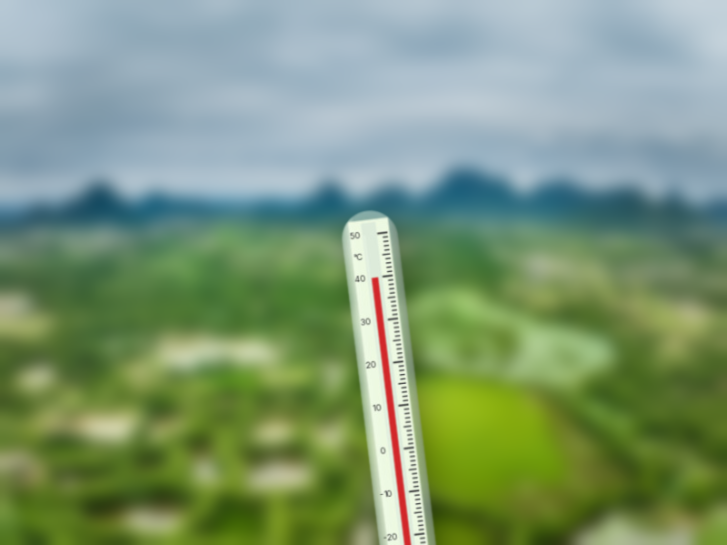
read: 40 °C
